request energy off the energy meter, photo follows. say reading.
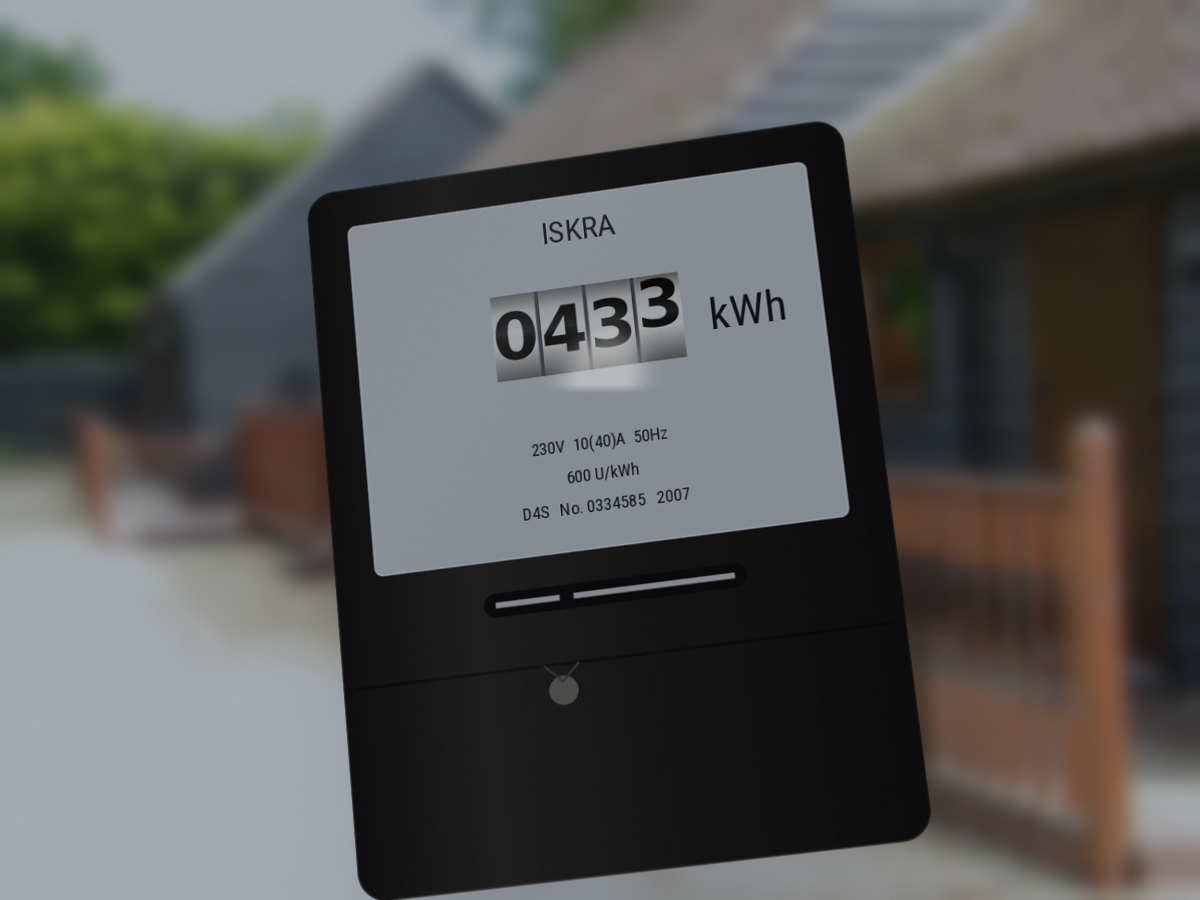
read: 433 kWh
